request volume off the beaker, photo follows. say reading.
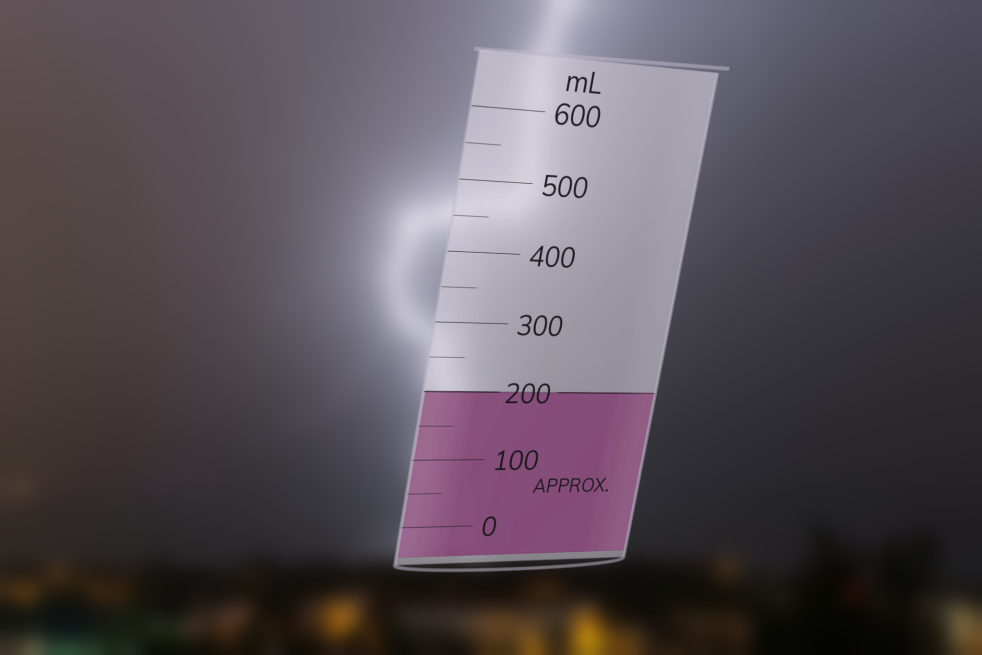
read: 200 mL
